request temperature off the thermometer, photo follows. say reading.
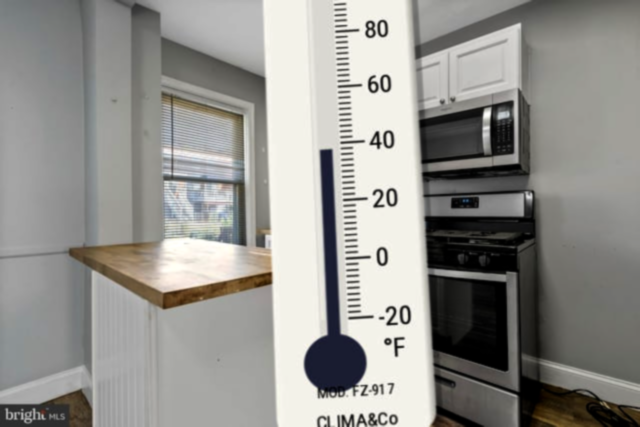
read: 38 °F
